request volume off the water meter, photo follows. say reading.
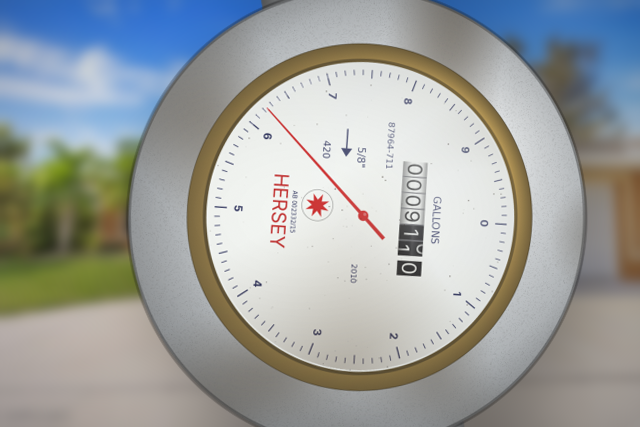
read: 9106.2 gal
